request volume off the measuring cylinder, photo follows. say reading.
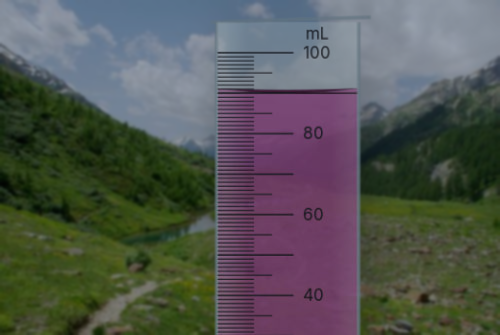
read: 90 mL
